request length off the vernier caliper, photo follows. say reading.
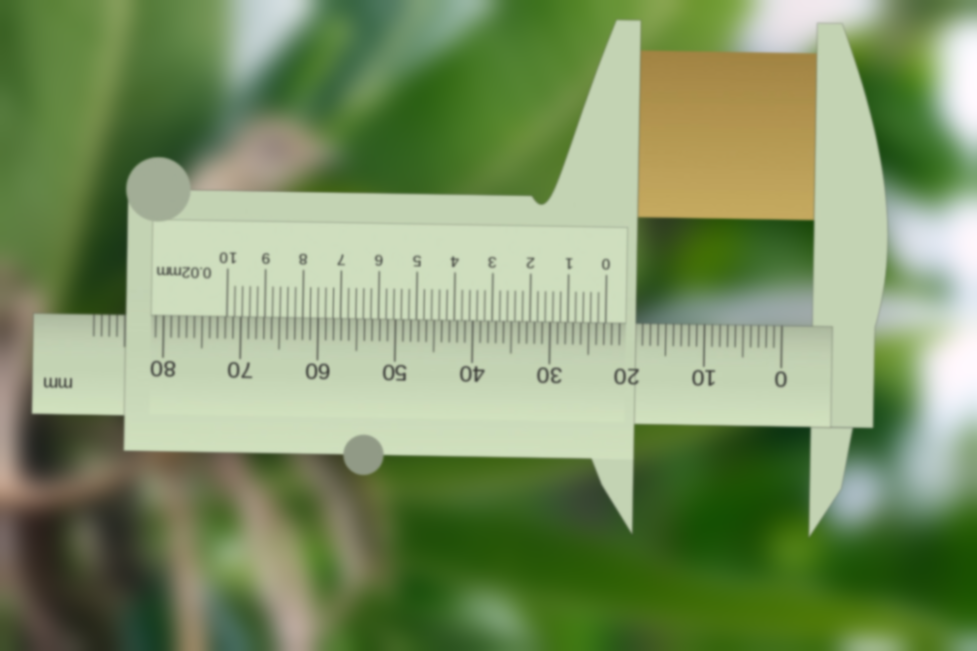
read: 22.8 mm
